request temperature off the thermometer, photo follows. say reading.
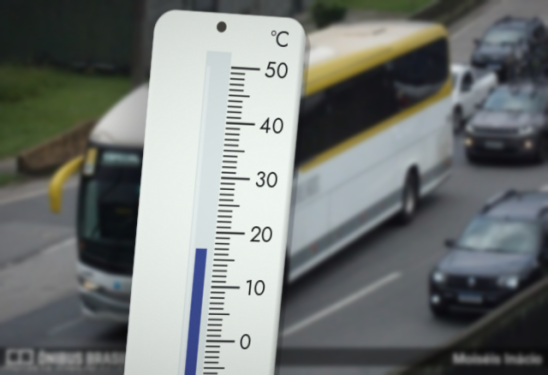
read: 17 °C
